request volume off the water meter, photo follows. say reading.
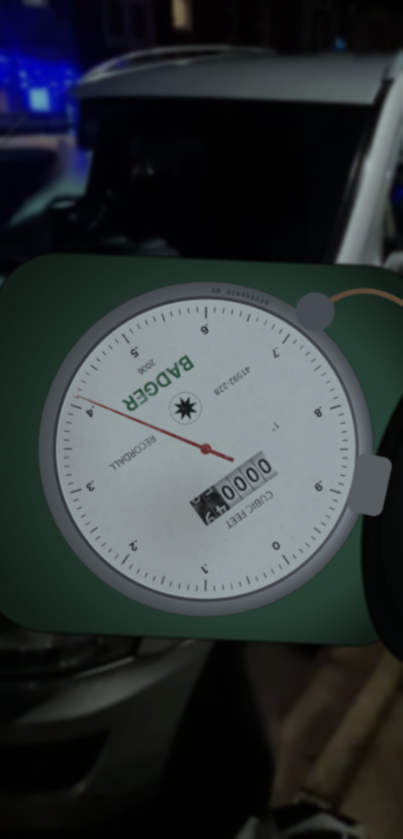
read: 49.41 ft³
